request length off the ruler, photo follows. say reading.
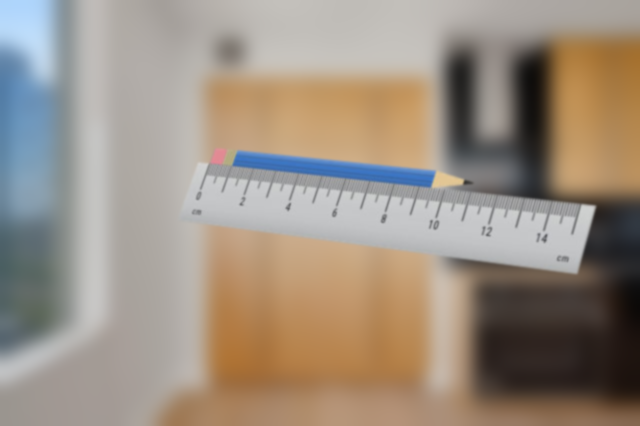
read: 11 cm
